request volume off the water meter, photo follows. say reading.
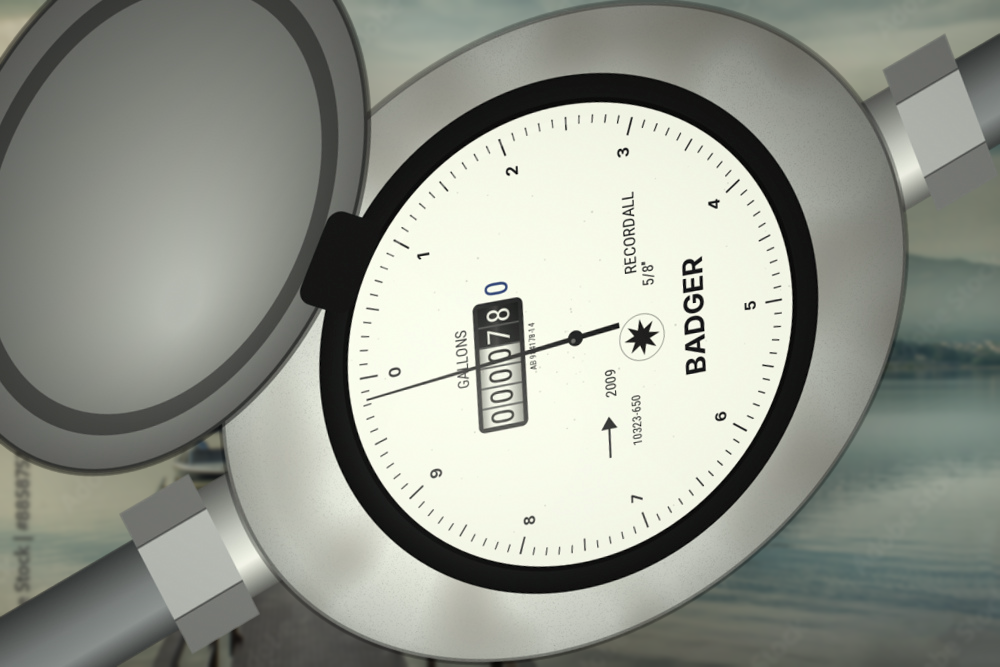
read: 779.8 gal
